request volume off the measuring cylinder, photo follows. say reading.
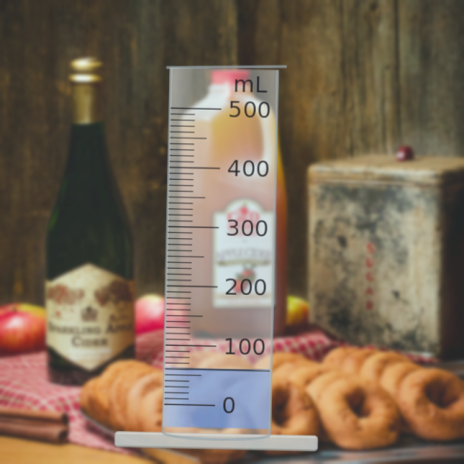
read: 60 mL
